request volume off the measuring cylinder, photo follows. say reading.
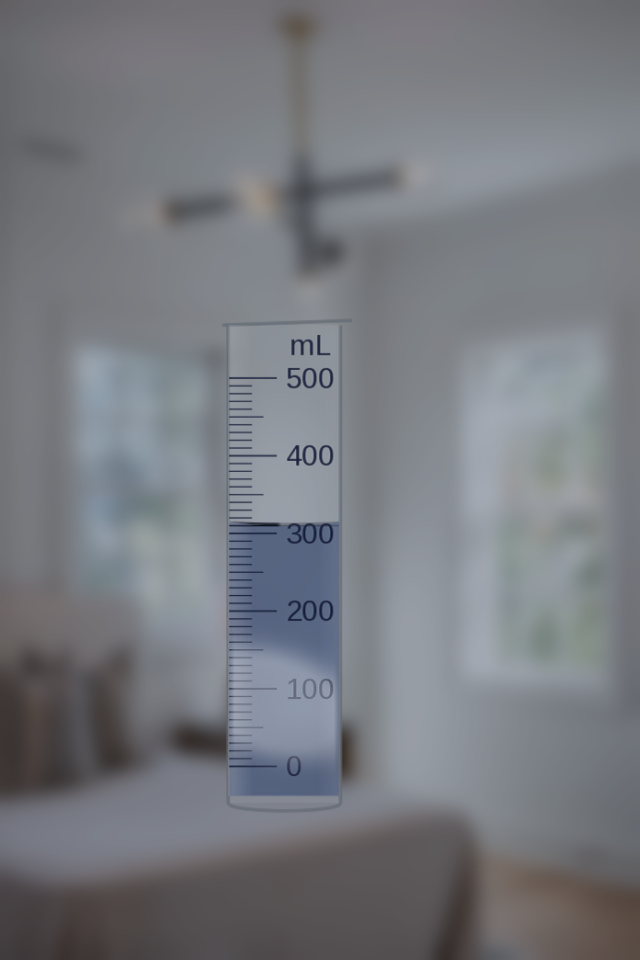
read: 310 mL
